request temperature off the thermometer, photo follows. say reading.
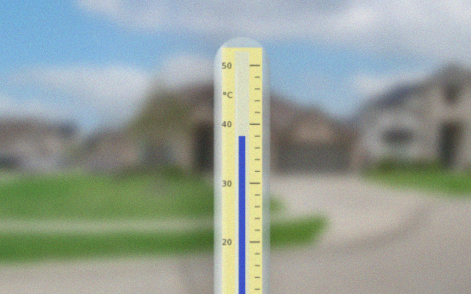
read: 38 °C
